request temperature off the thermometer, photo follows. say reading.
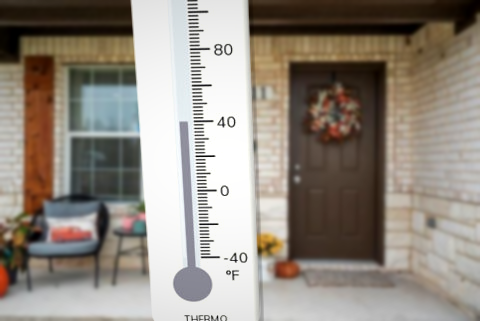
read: 40 °F
